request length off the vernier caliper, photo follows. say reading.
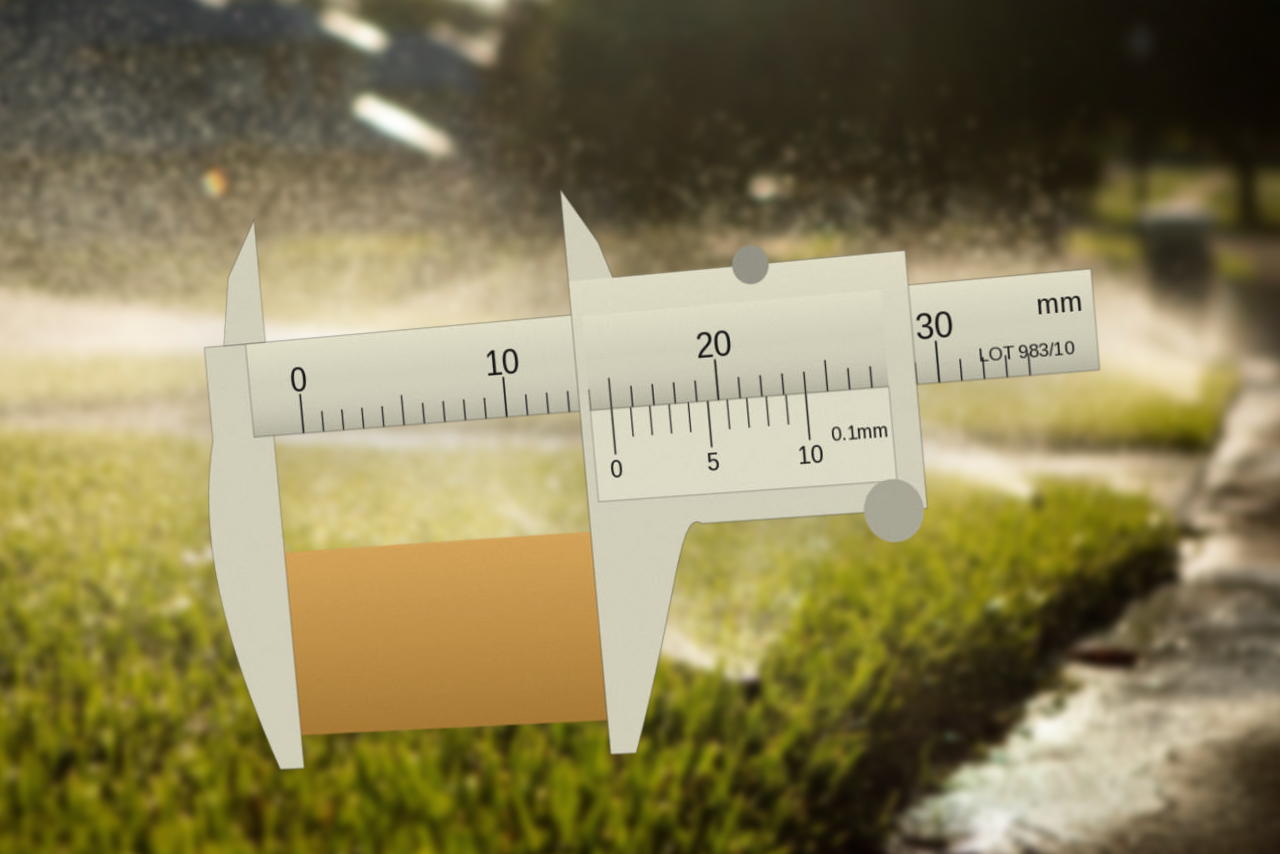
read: 15.0 mm
